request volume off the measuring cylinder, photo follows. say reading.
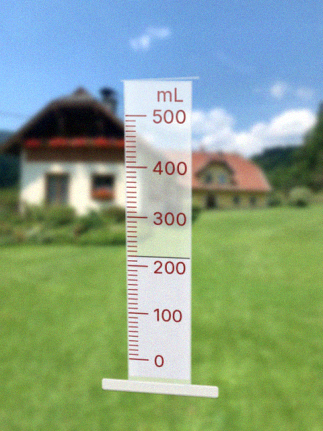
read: 220 mL
